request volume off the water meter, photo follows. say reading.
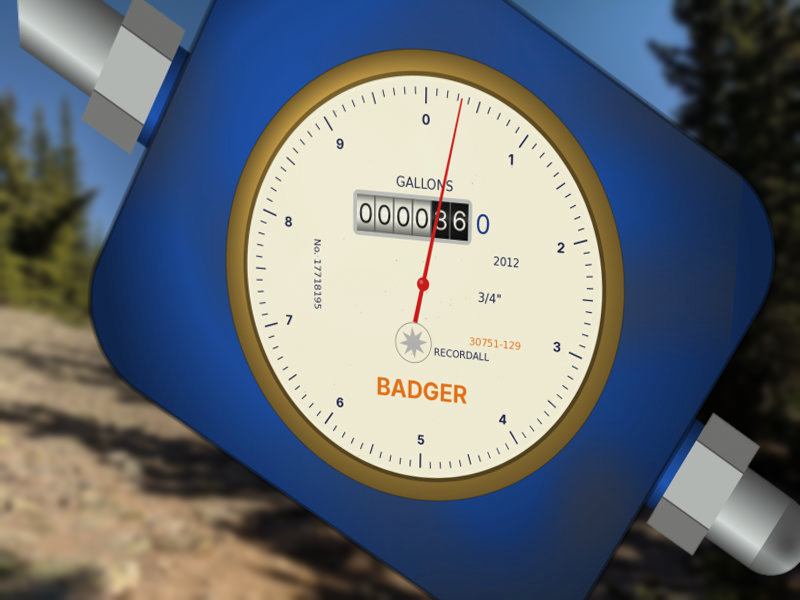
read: 360.3 gal
